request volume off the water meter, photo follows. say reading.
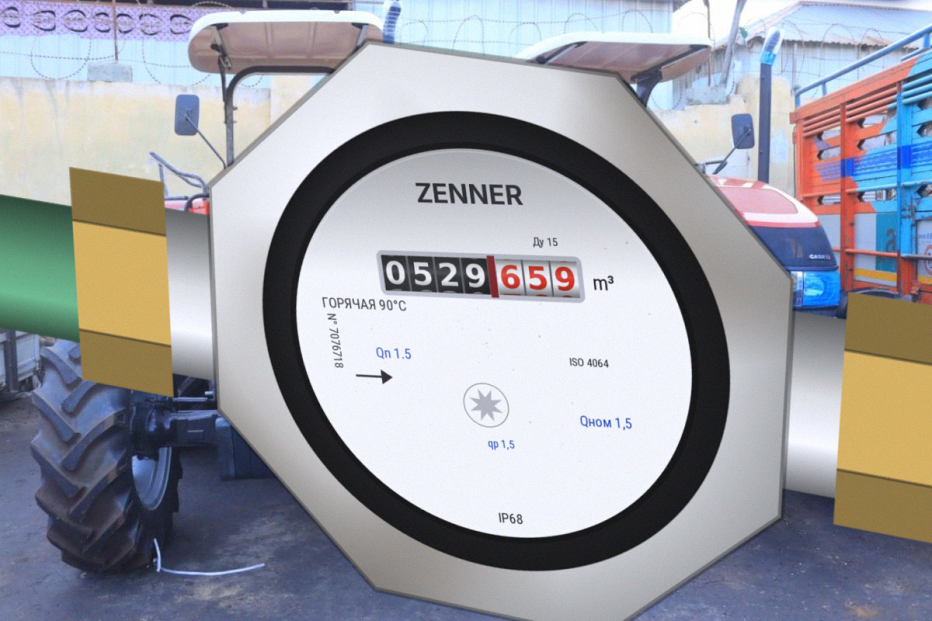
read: 529.659 m³
